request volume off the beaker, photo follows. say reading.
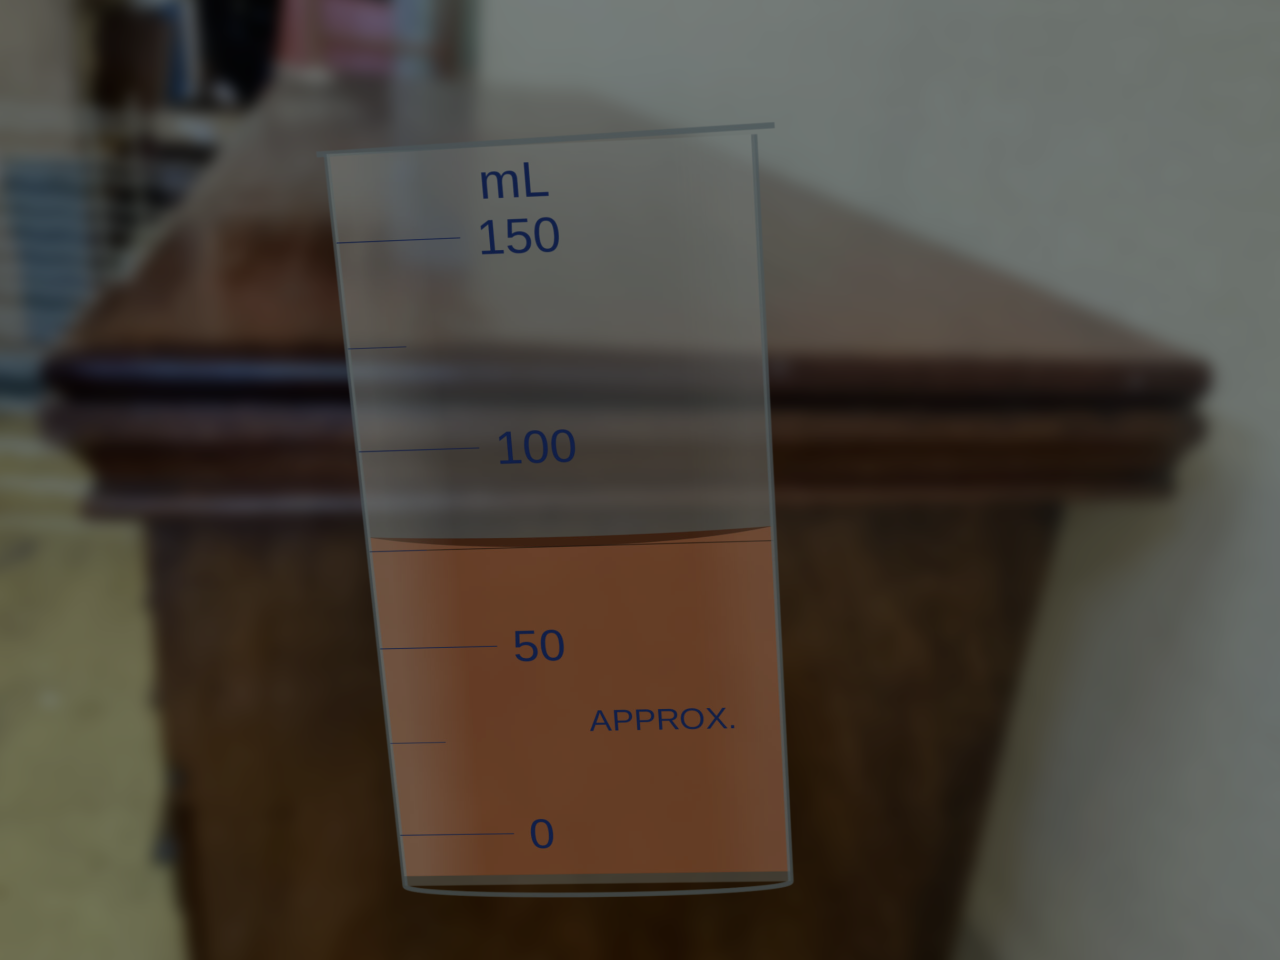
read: 75 mL
